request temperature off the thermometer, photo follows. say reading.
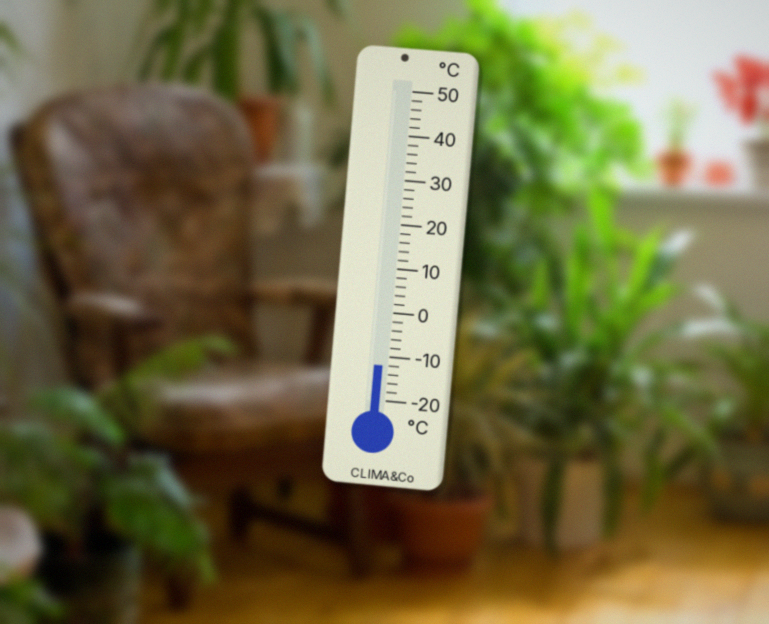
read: -12 °C
